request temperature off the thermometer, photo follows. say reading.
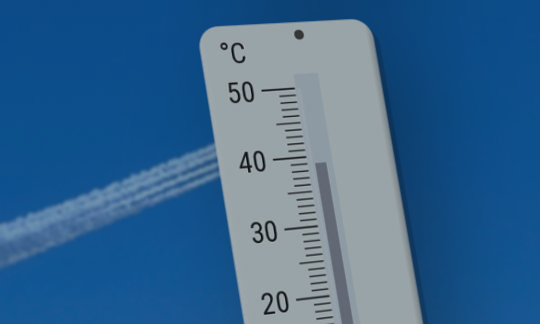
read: 39 °C
